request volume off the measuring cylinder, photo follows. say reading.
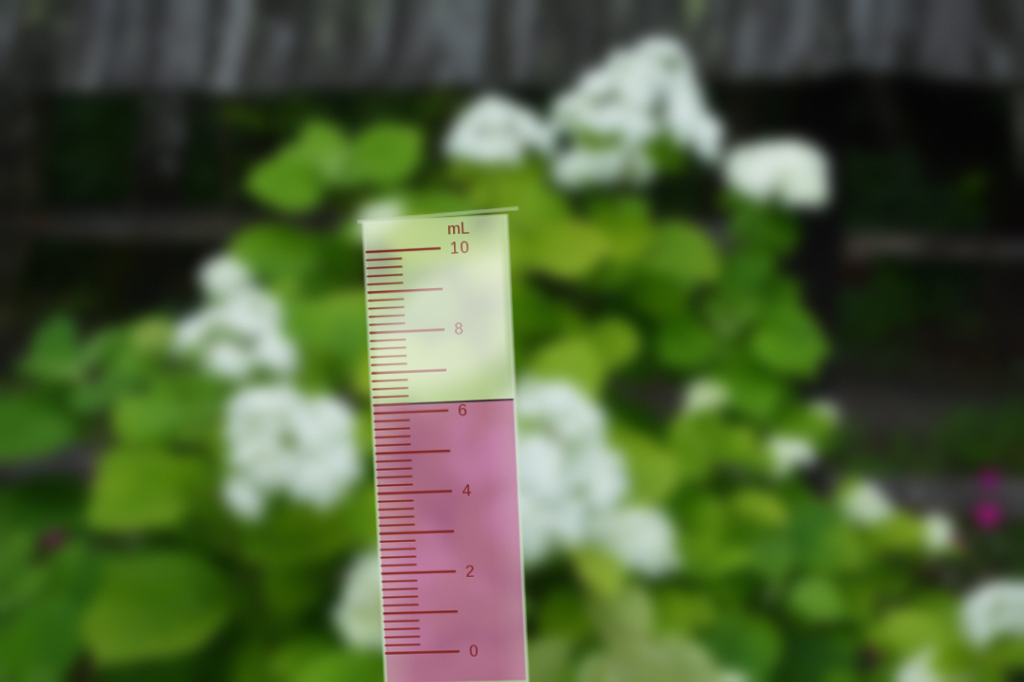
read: 6.2 mL
